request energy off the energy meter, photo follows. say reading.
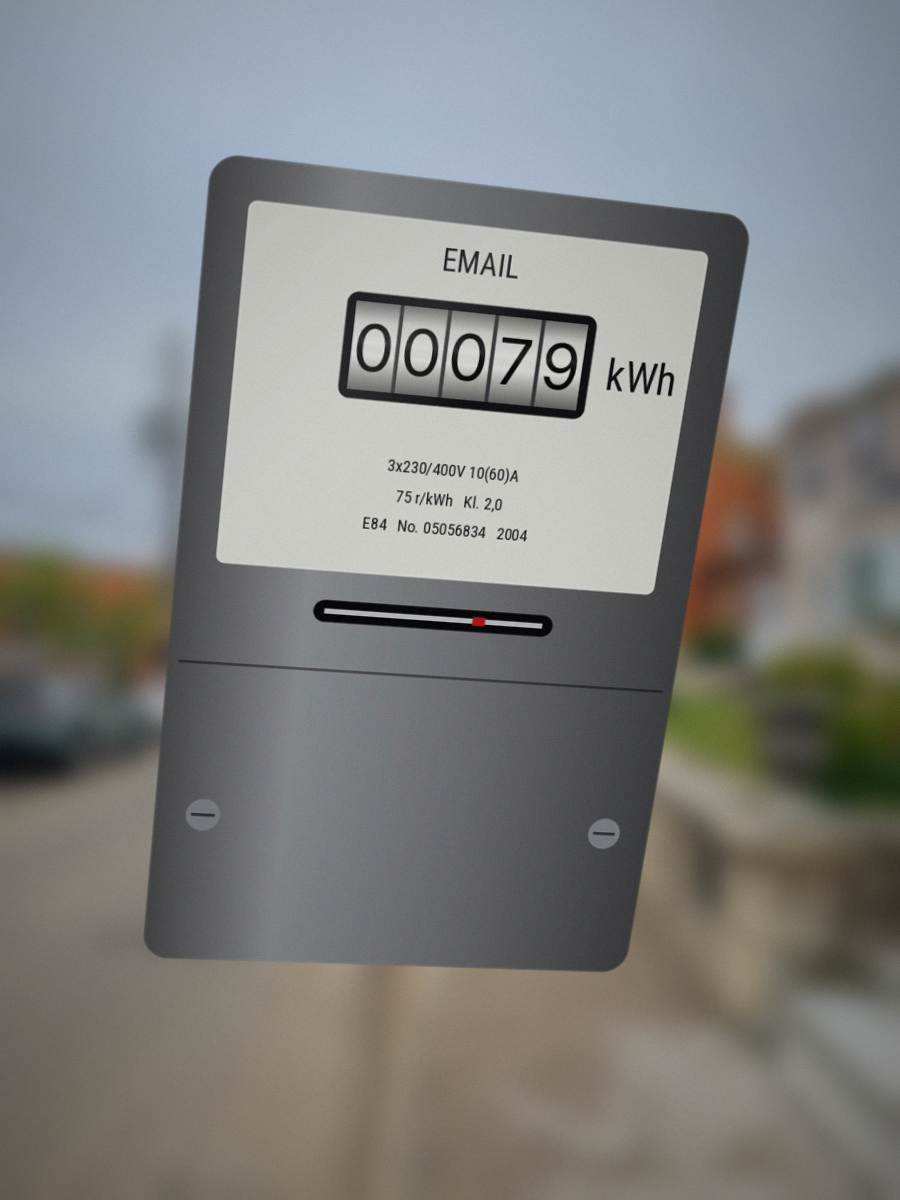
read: 79 kWh
